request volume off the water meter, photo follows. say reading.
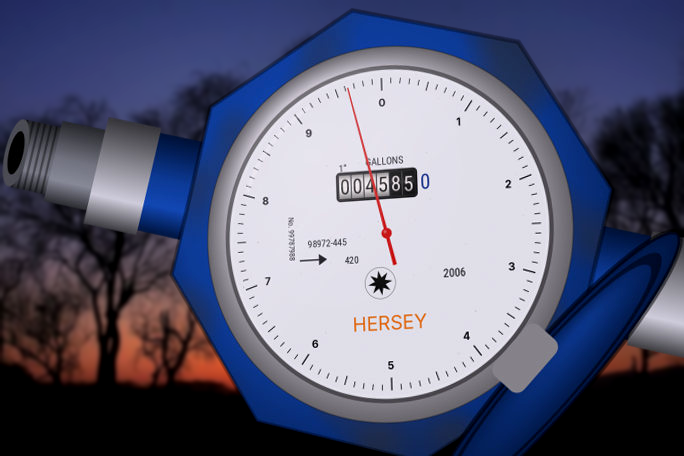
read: 45849.6 gal
